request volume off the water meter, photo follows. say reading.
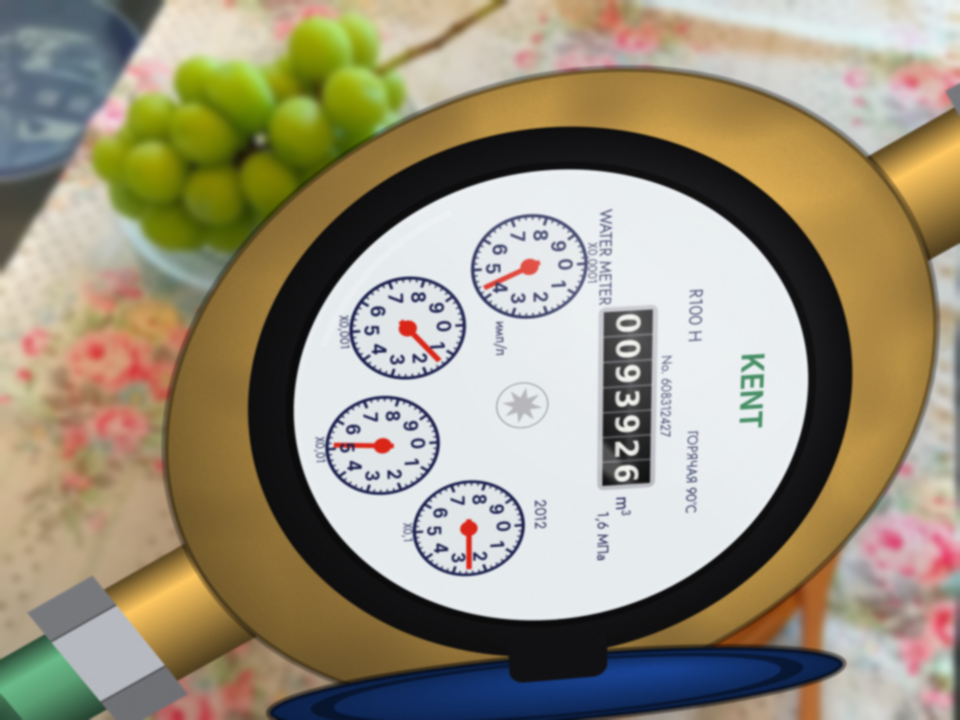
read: 93926.2514 m³
